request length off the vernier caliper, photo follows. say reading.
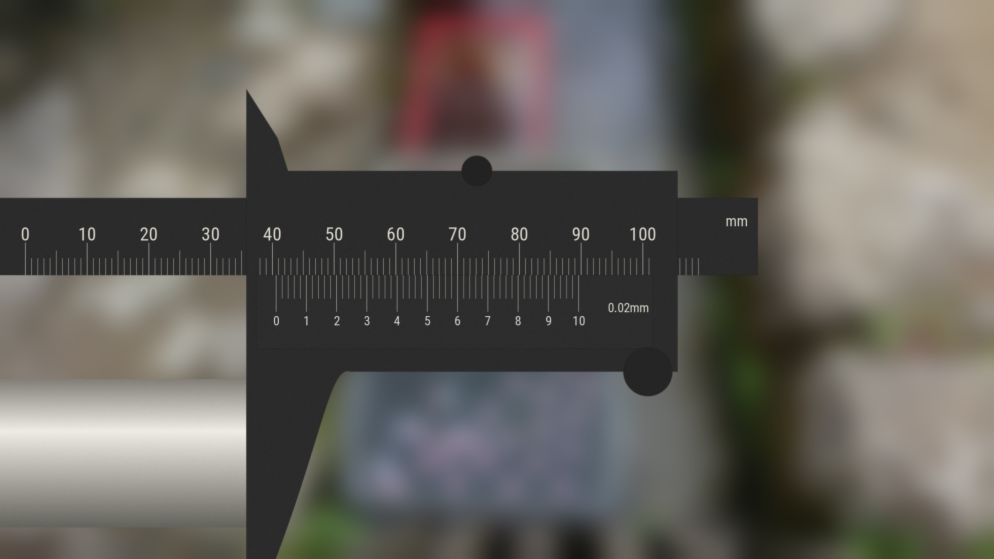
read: 40.6 mm
